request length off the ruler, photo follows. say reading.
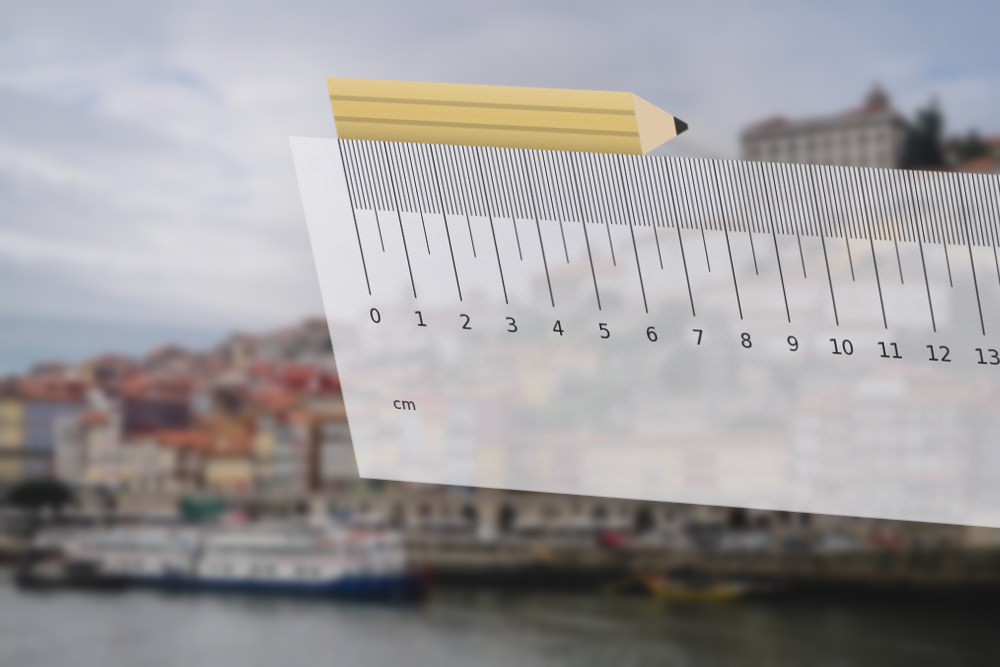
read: 7.6 cm
